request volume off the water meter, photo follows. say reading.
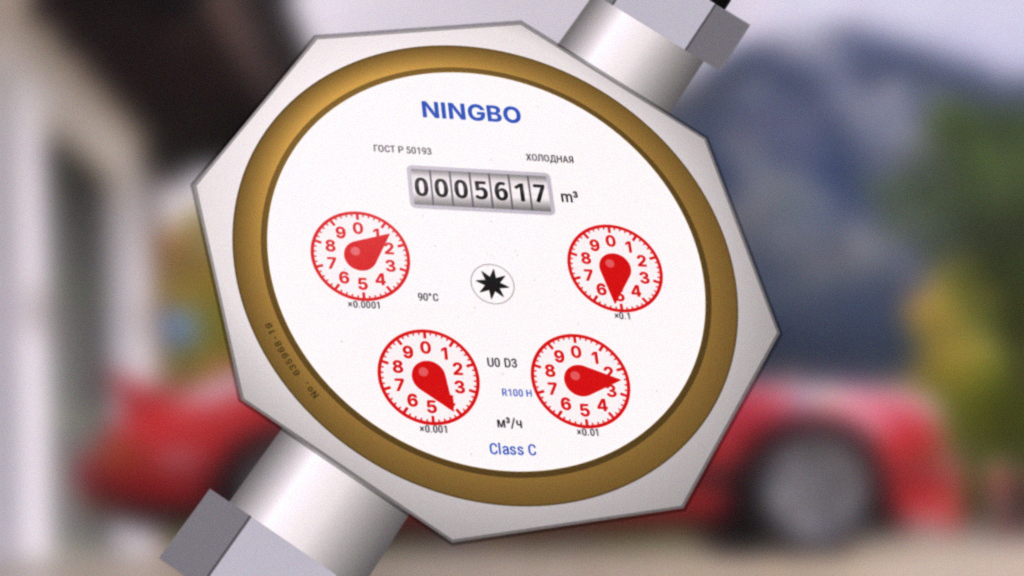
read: 5617.5241 m³
